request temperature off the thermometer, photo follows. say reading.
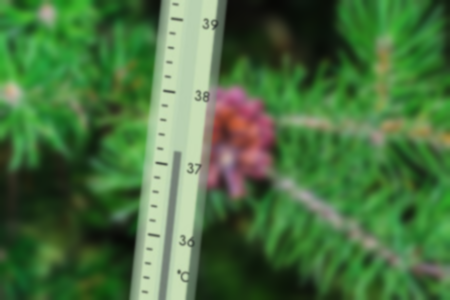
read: 37.2 °C
